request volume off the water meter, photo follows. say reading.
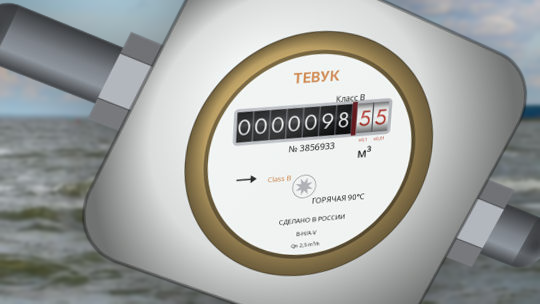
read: 98.55 m³
